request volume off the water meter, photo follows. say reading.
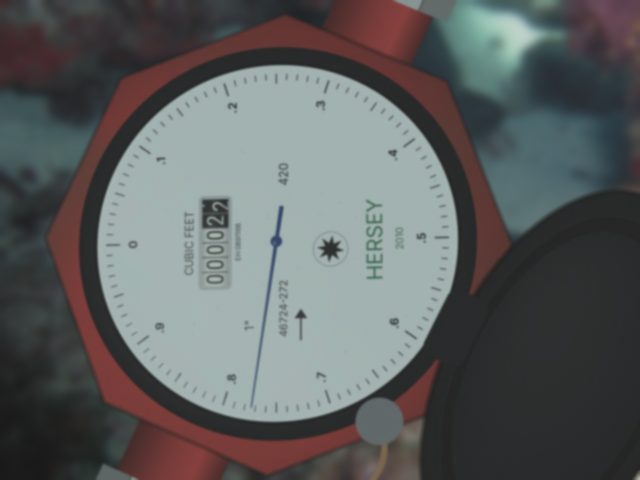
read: 21.77 ft³
